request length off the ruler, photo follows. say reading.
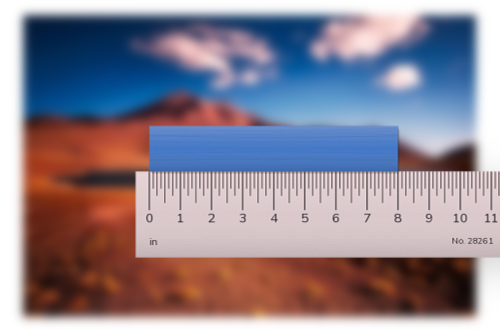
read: 8 in
